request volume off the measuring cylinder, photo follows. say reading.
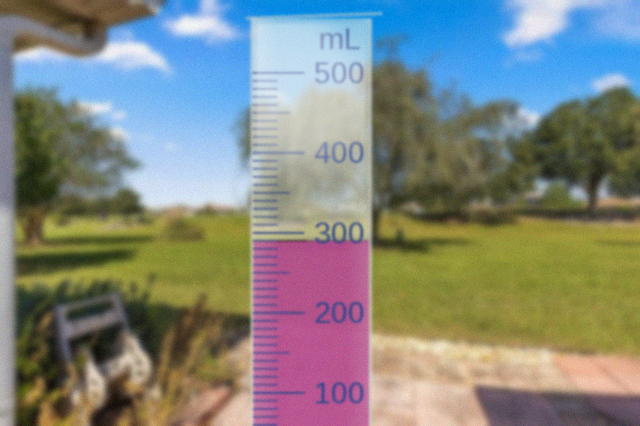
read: 290 mL
